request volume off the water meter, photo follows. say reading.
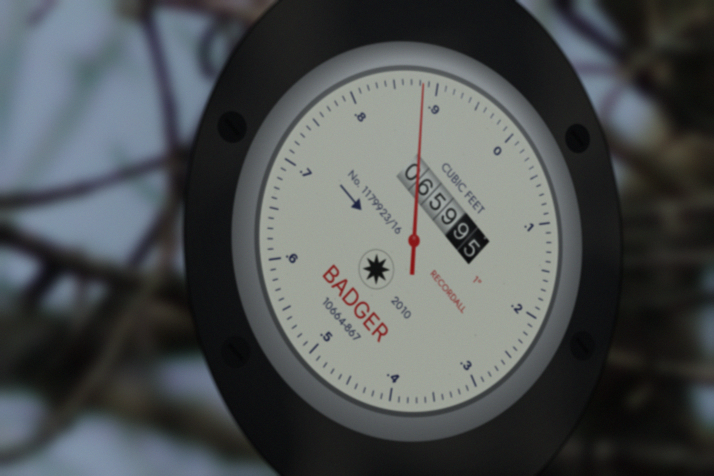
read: 65994.88 ft³
